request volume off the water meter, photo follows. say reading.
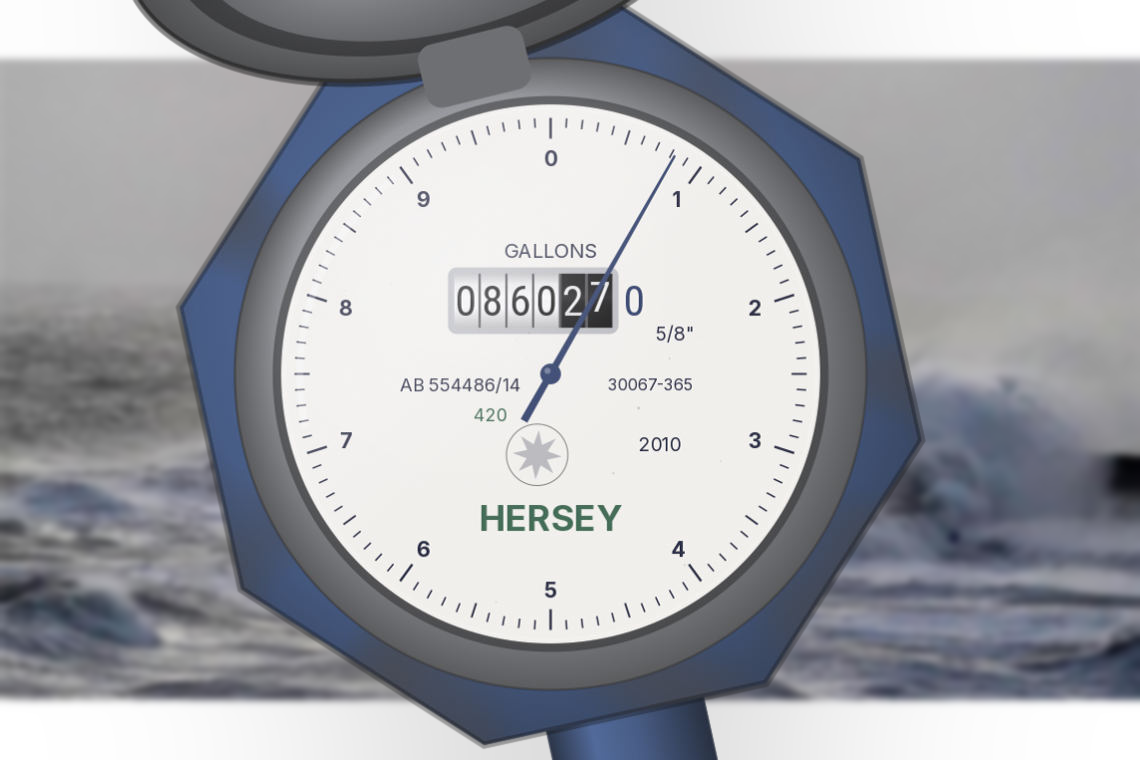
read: 860270.8 gal
